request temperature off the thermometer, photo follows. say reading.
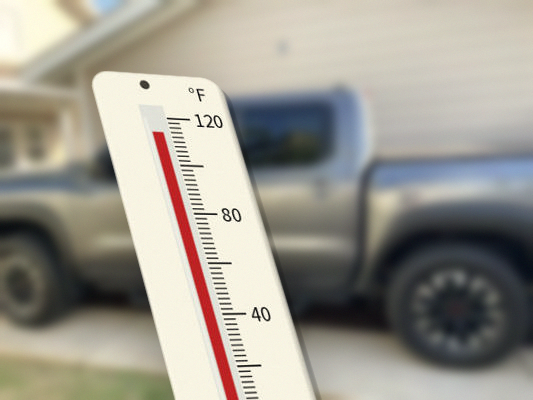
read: 114 °F
